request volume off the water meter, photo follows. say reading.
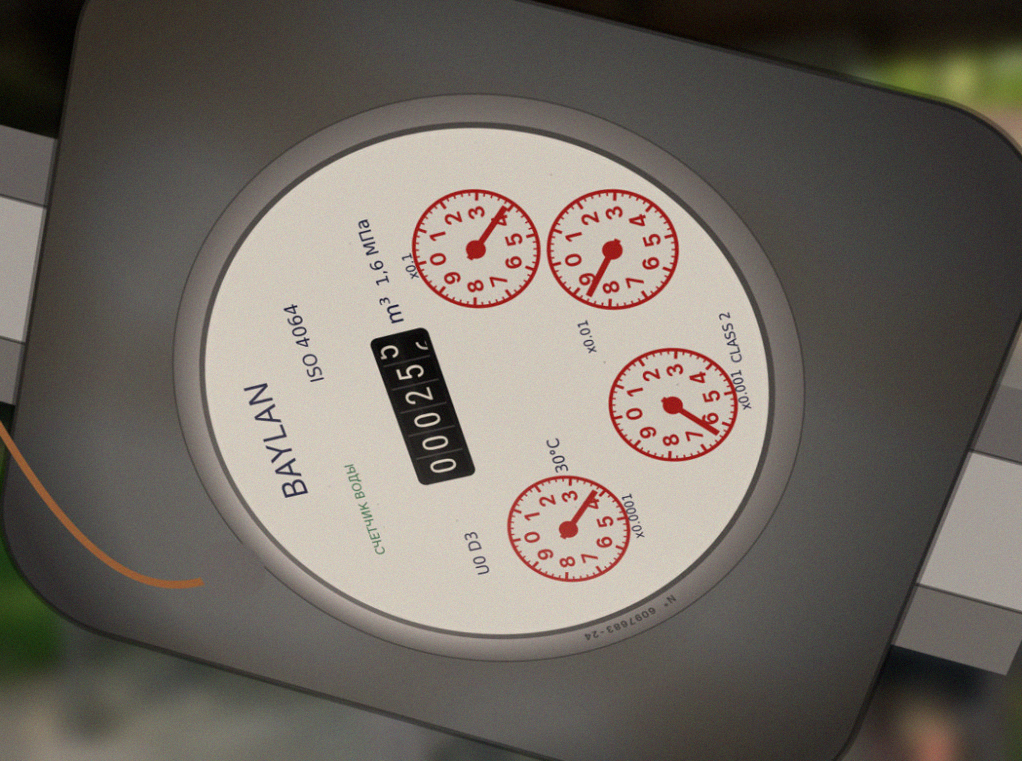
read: 255.3863 m³
